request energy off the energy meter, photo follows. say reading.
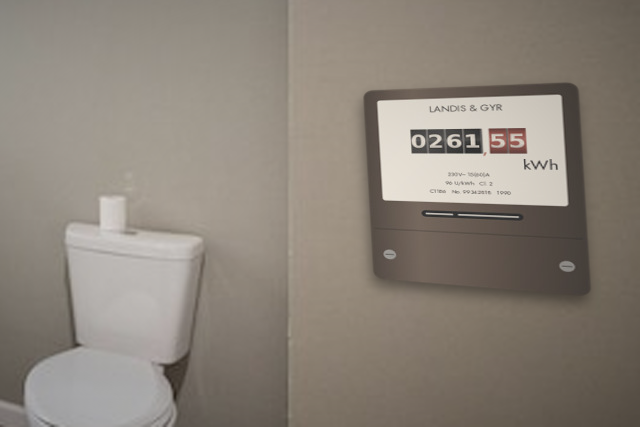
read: 261.55 kWh
